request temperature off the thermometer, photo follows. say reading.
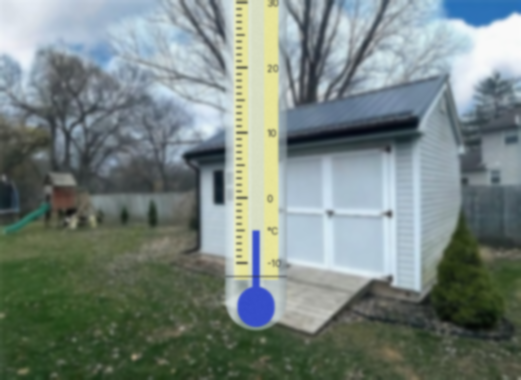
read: -5 °C
